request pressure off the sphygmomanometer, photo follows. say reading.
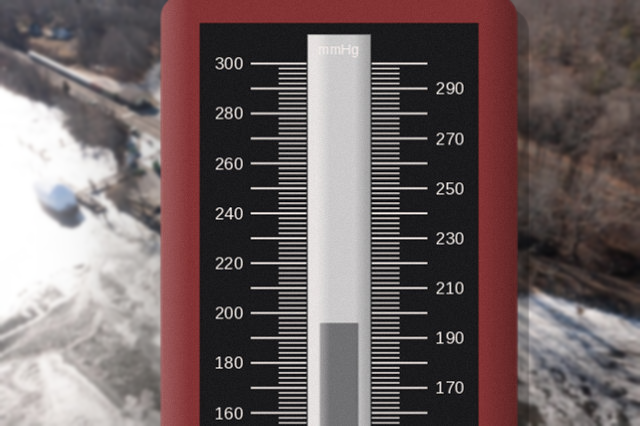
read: 196 mmHg
